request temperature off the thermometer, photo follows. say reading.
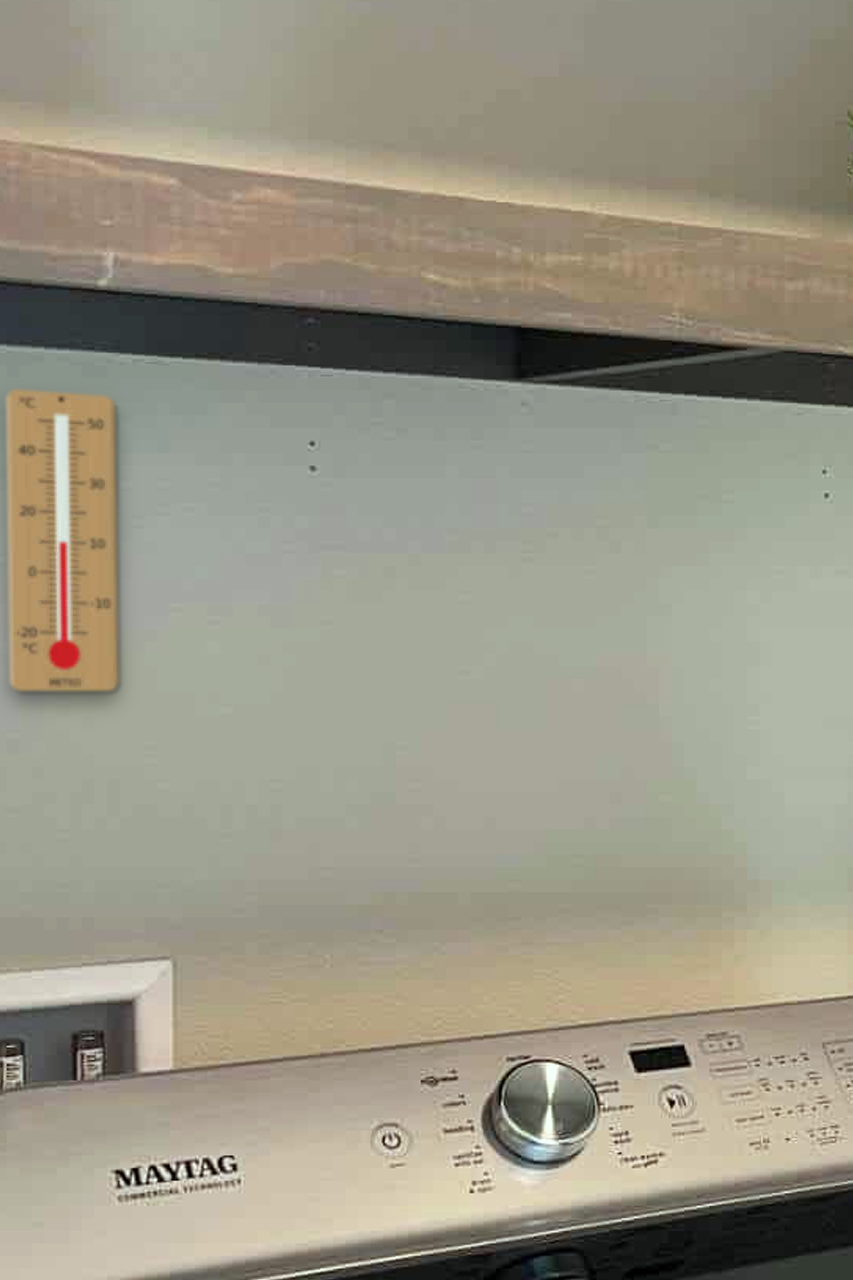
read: 10 °C
